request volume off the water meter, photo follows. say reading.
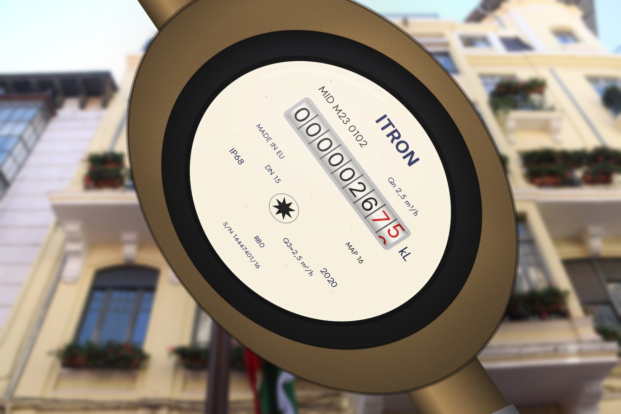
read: 26.75 kL
